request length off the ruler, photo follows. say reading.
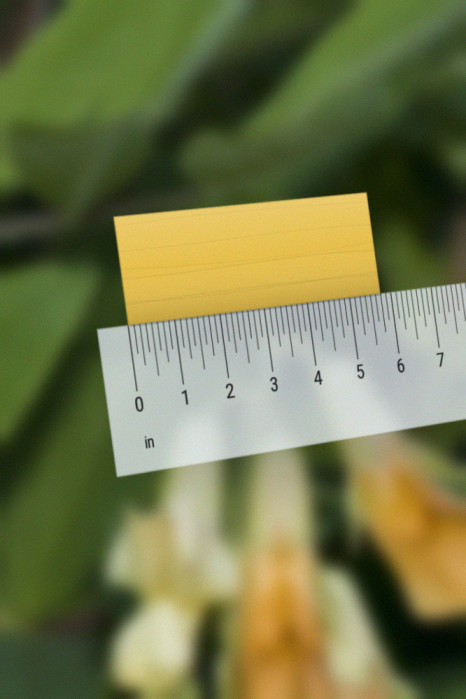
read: 5.75 in
